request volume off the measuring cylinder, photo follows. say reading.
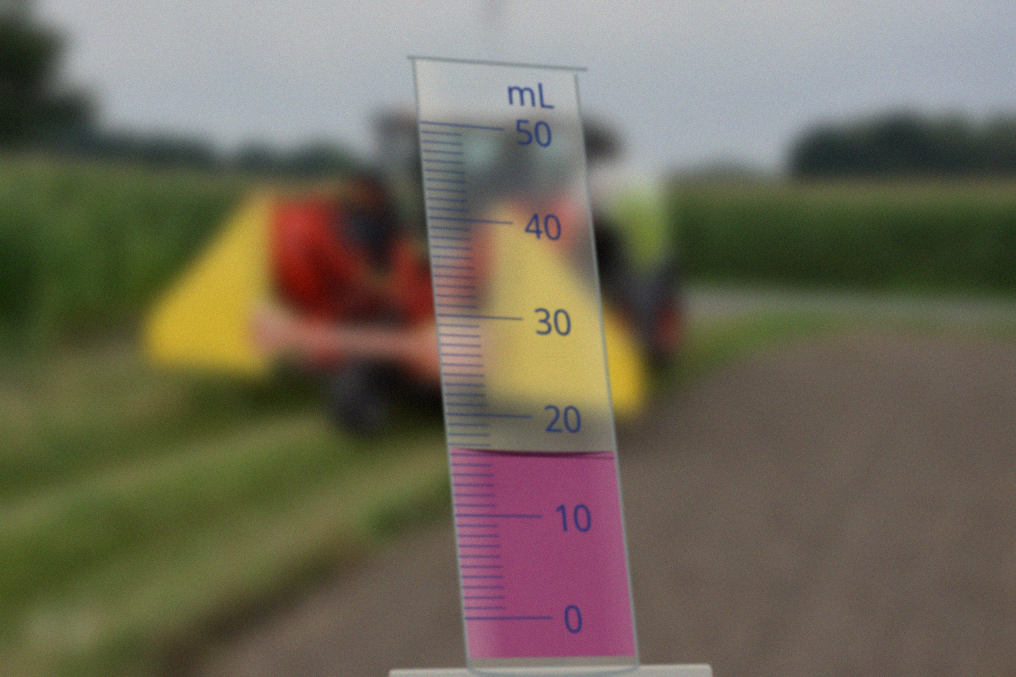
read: 16 mL
